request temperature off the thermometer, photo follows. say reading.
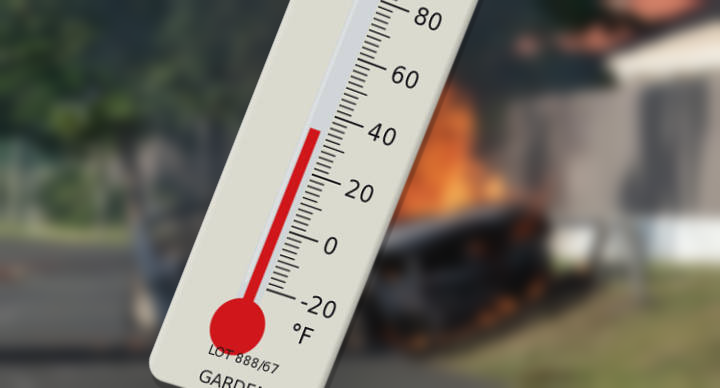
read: 34 °F
